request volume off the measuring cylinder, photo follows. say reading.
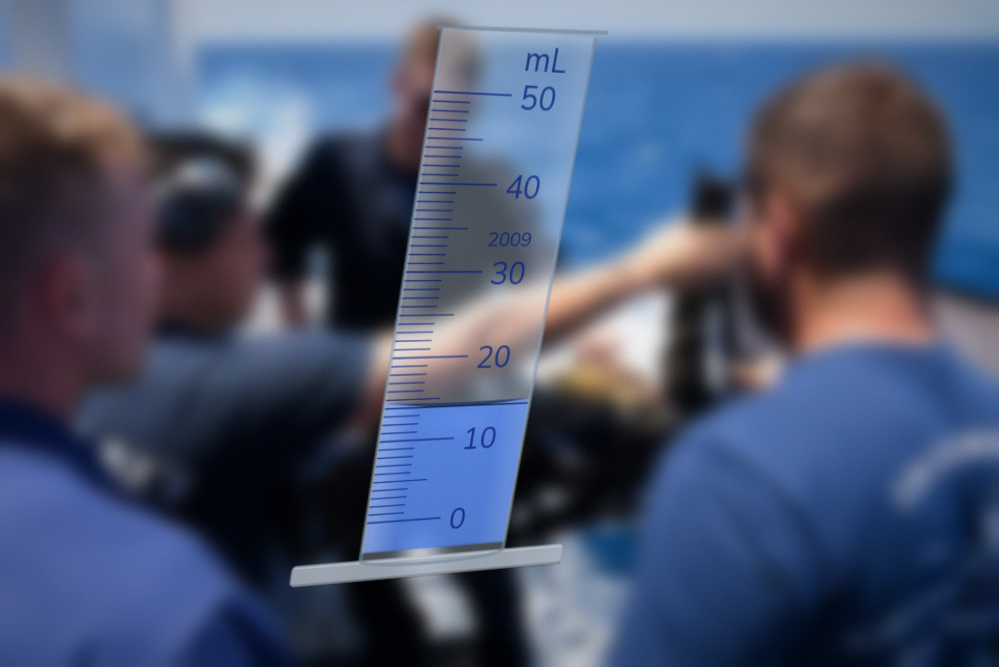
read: 14 mL
